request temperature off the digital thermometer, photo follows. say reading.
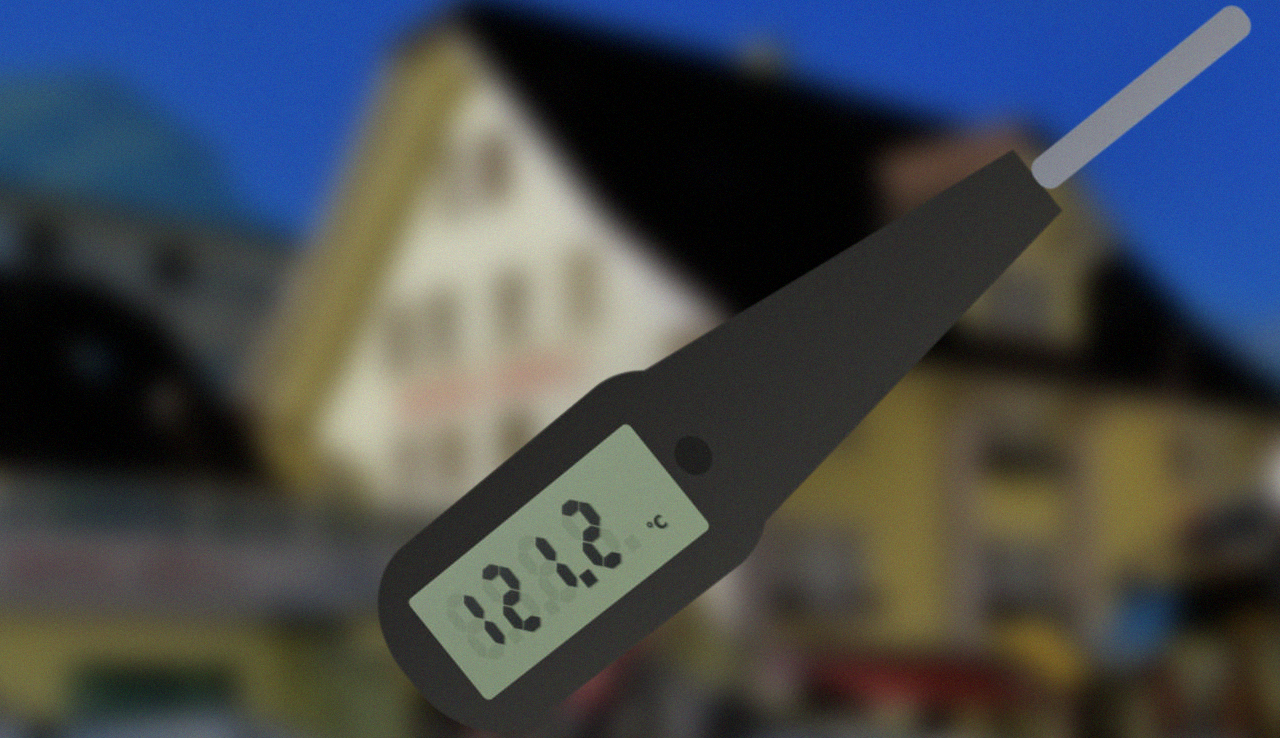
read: 121.2 °C
